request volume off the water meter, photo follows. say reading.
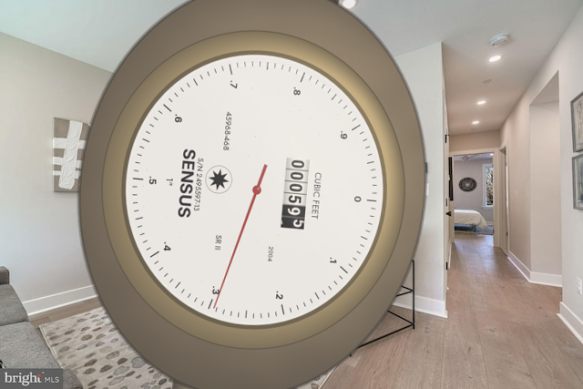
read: 595.29 ft³
